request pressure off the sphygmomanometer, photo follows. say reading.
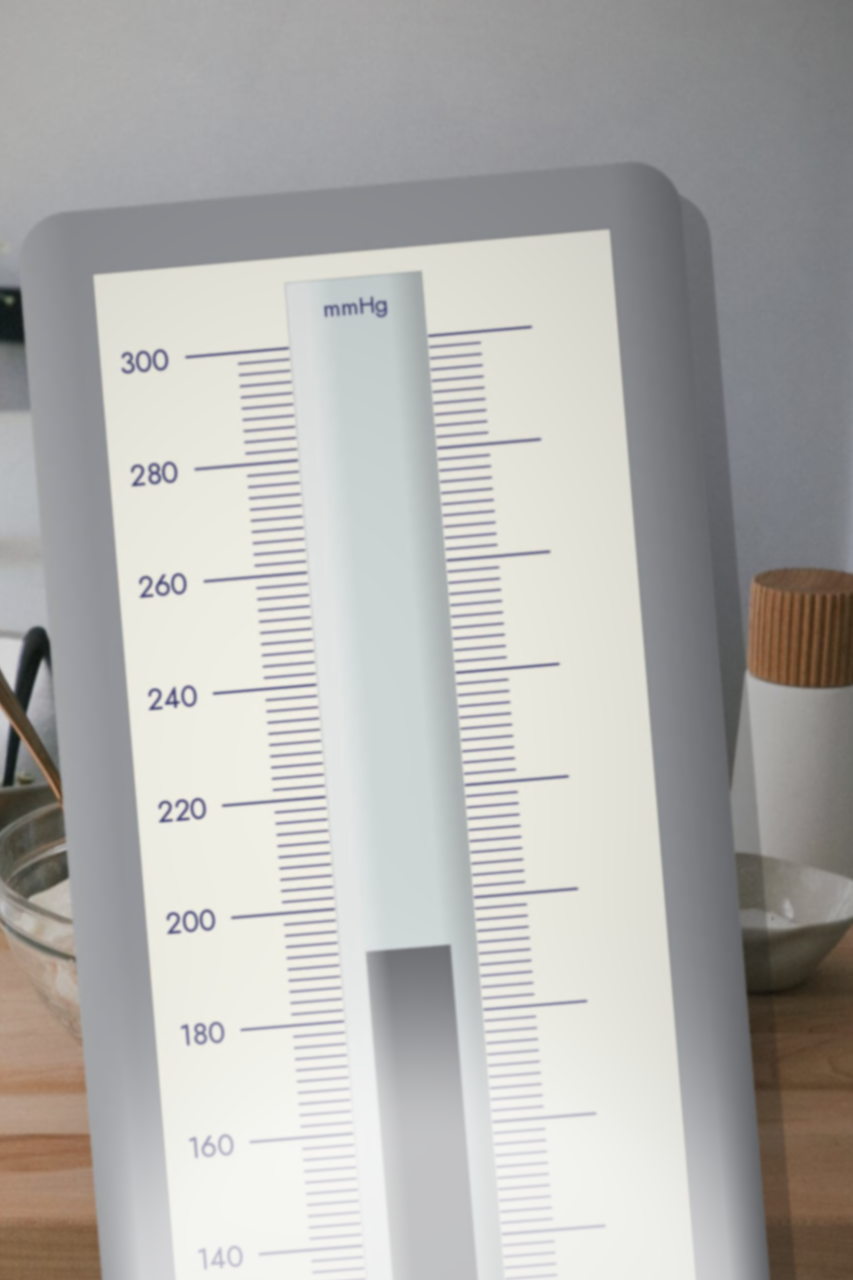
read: 192 mmHg
